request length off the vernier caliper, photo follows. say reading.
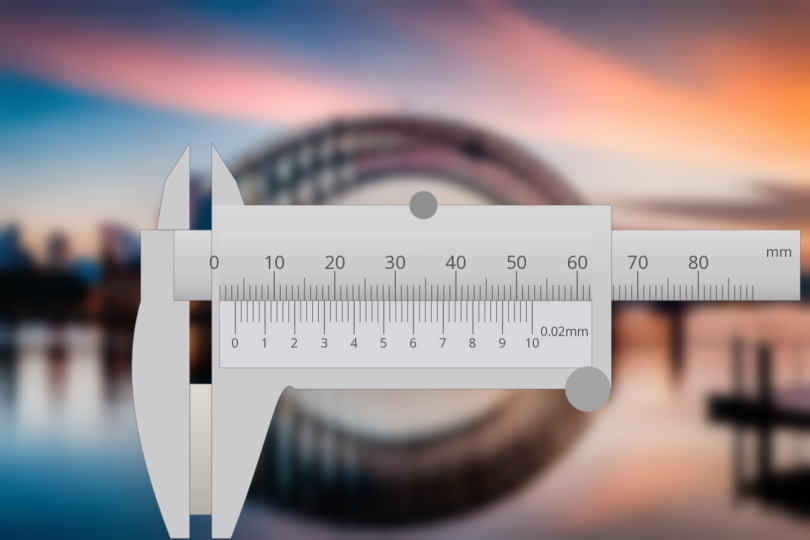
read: 3.6 mm
